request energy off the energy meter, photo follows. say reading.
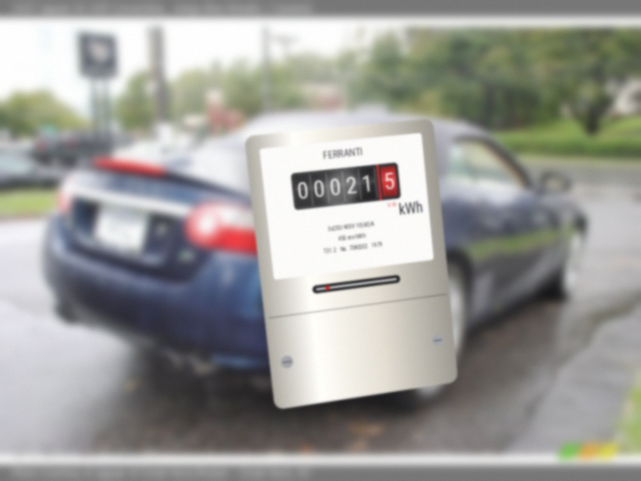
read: 21.5 kWh
